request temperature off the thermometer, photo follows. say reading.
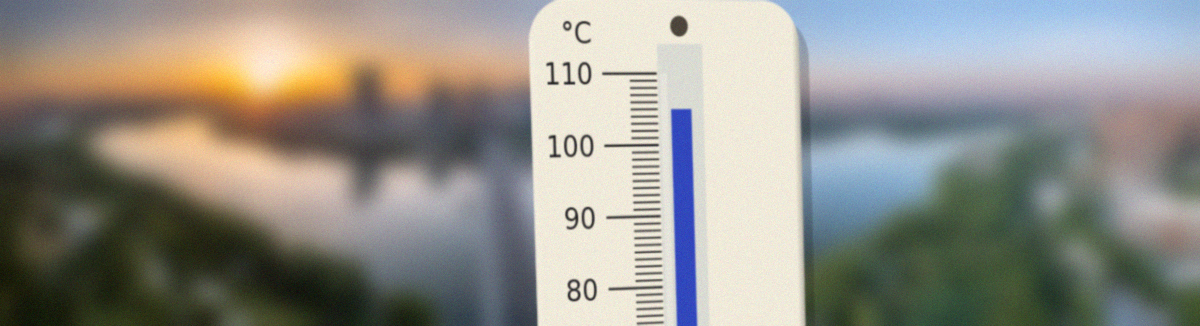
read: 105 °C
